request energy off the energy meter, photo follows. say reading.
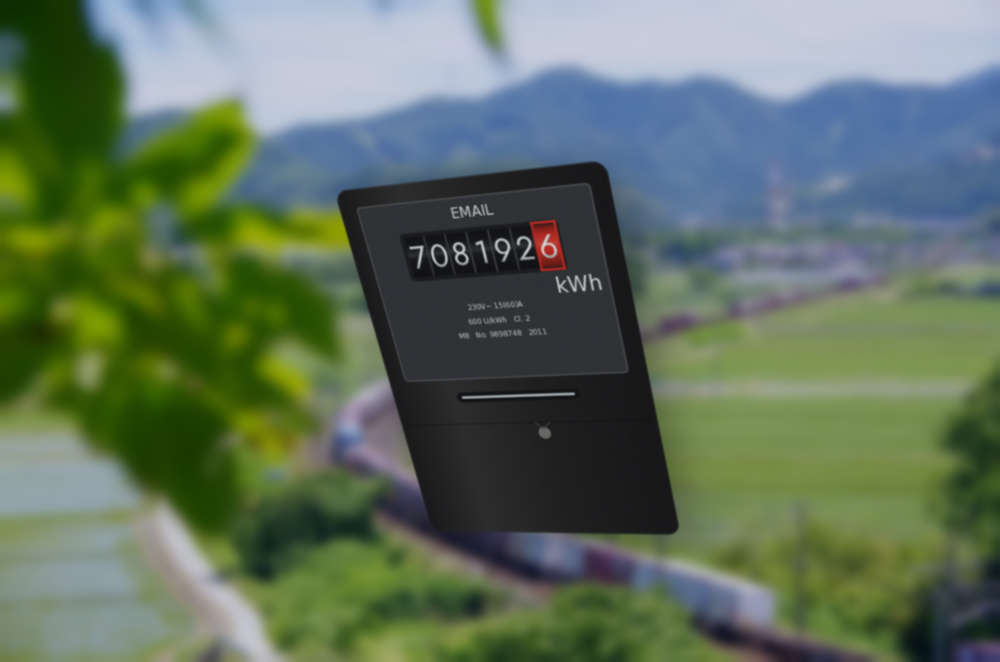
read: 708192.6 kWh
